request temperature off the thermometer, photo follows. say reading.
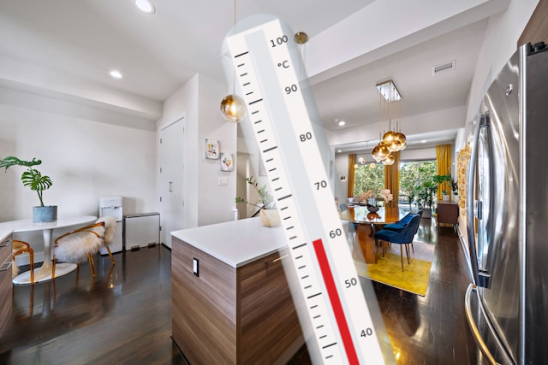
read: 60 °C
